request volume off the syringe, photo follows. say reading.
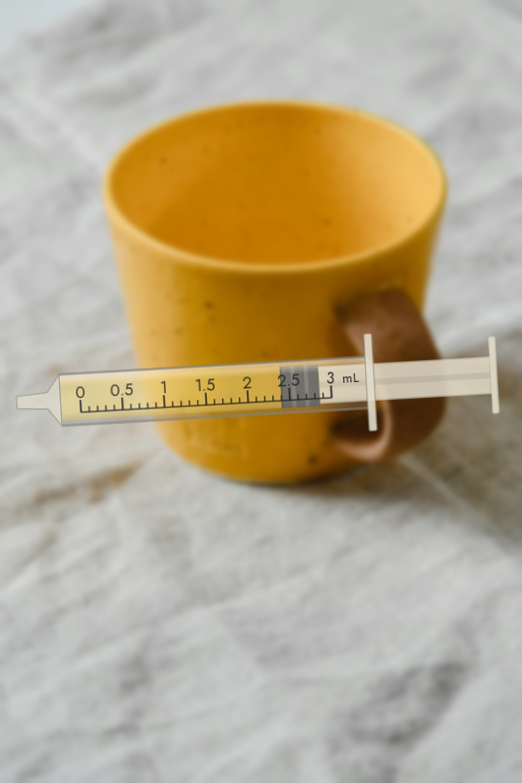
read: 2.4 mL
